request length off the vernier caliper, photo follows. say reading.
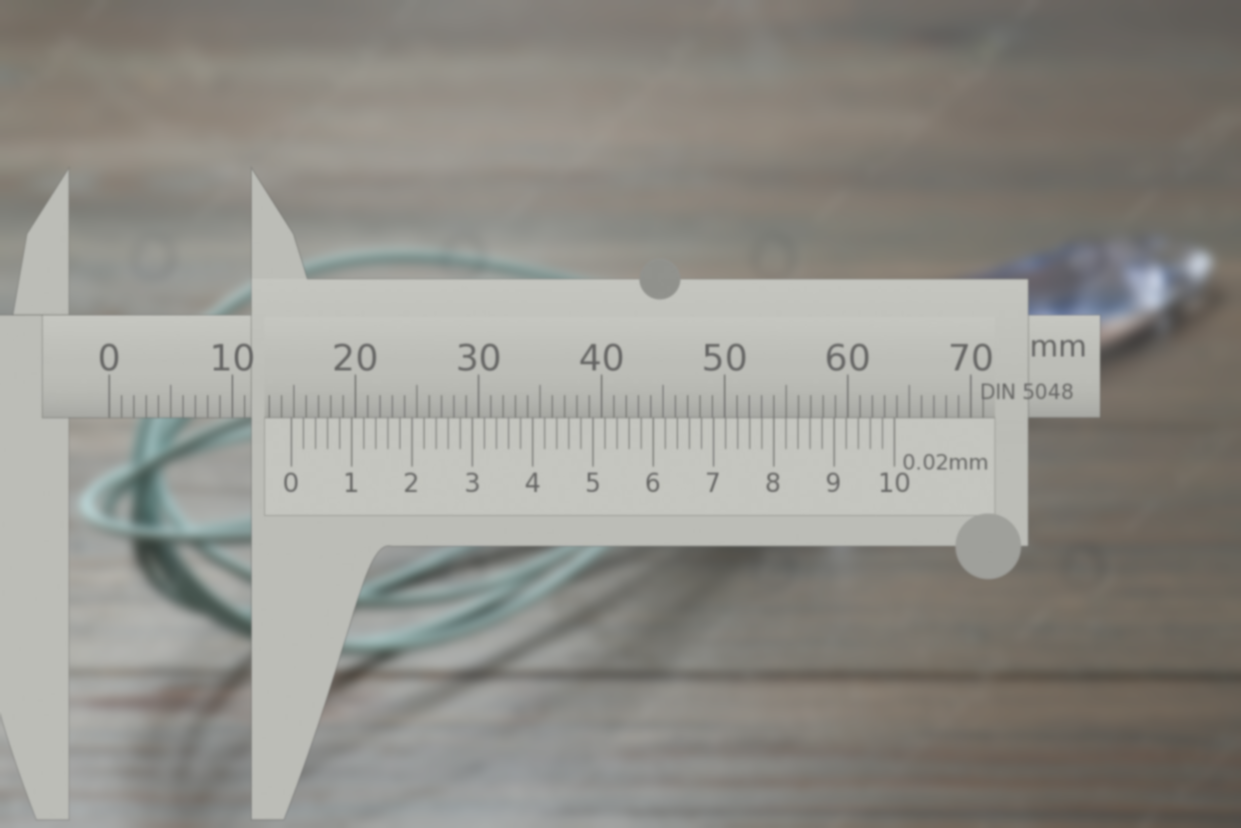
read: 14.8 mm
